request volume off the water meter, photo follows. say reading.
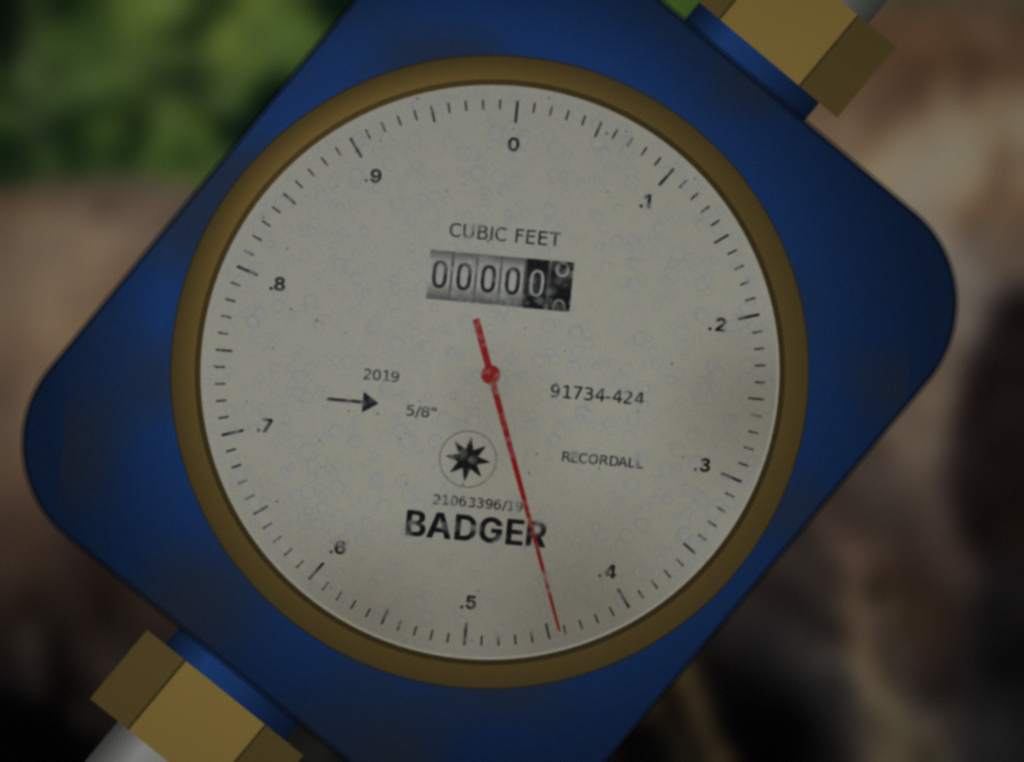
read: 8.44 ft³
